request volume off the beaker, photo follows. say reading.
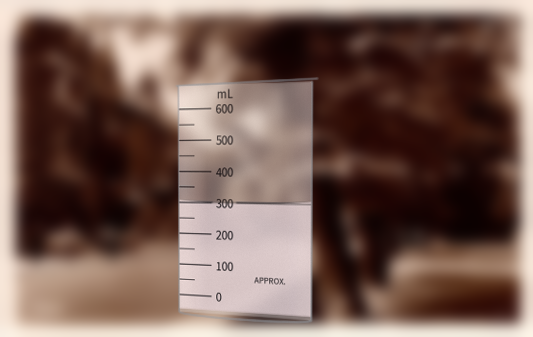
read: 300 mL
